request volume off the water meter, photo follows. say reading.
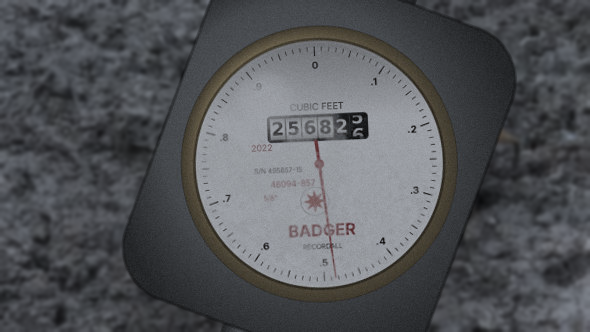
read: 256825.48 ft³
